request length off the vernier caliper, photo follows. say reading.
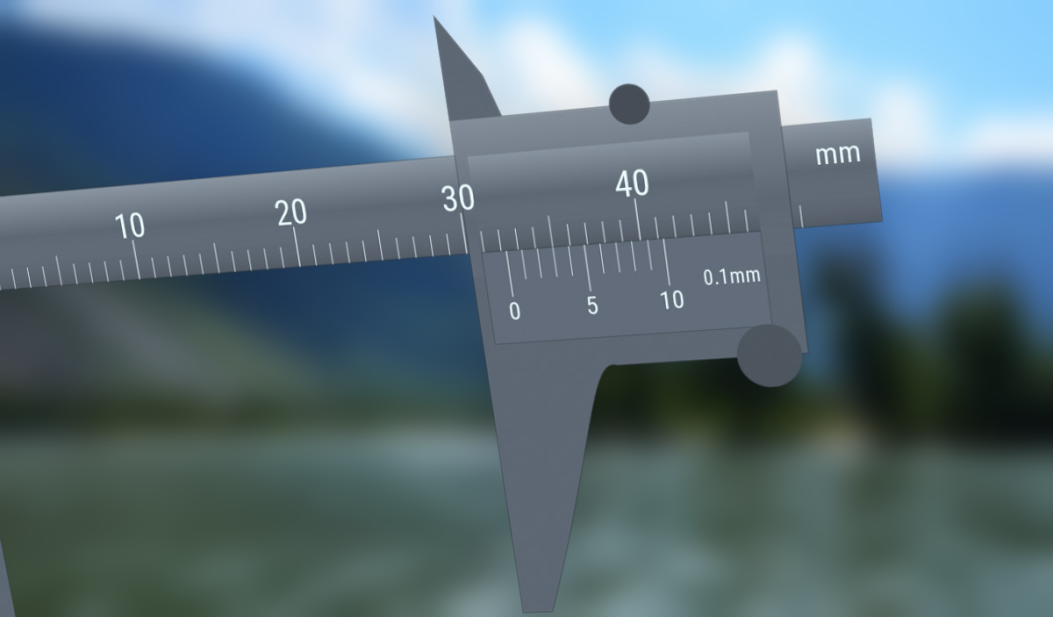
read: 32.3 mm
